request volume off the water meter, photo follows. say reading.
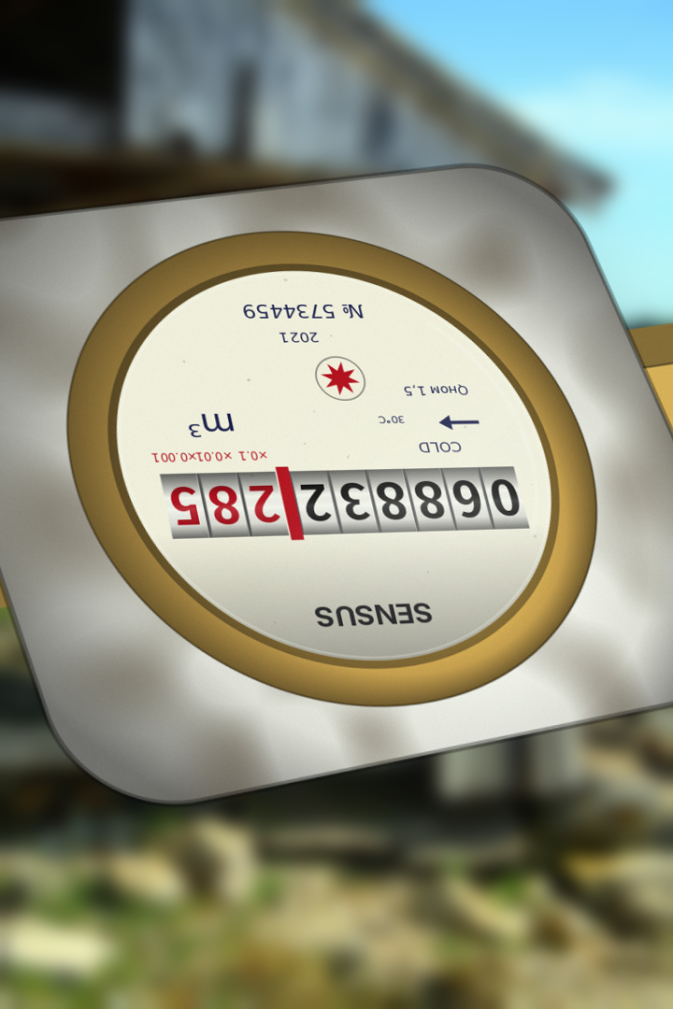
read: 68832.285 m³
